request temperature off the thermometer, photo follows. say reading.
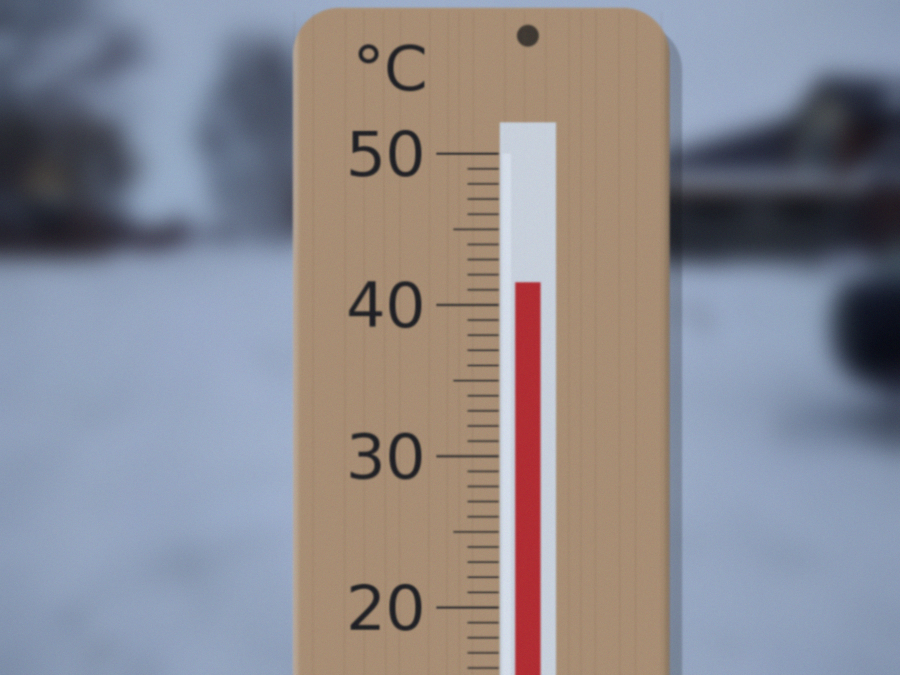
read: 41.5 °C
